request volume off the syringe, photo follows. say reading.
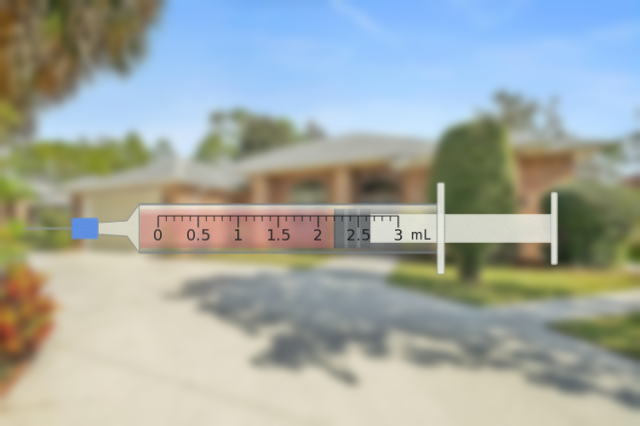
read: 2.2 mL
